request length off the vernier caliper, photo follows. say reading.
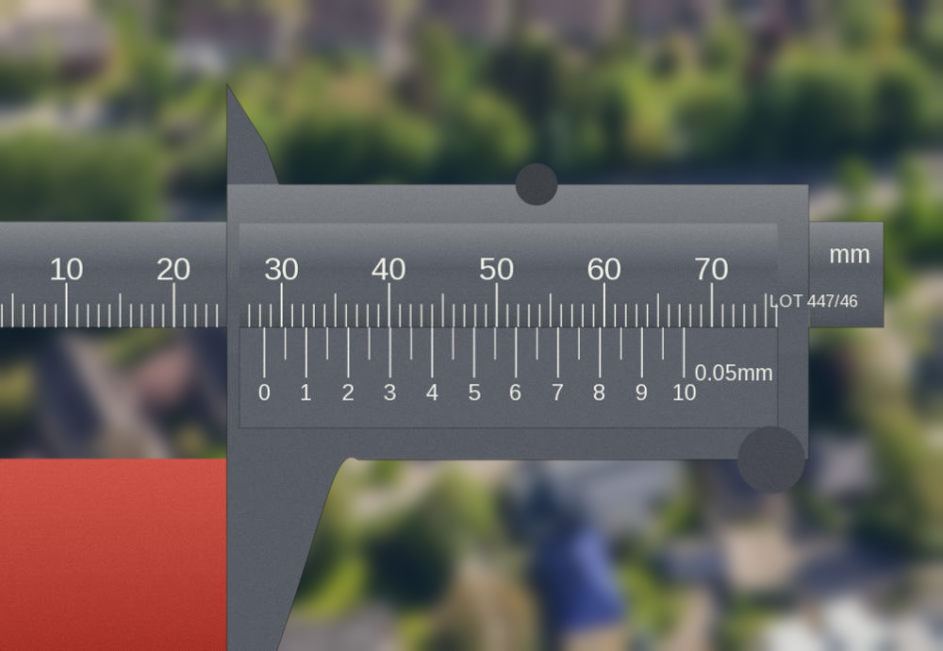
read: 28.4 mm
